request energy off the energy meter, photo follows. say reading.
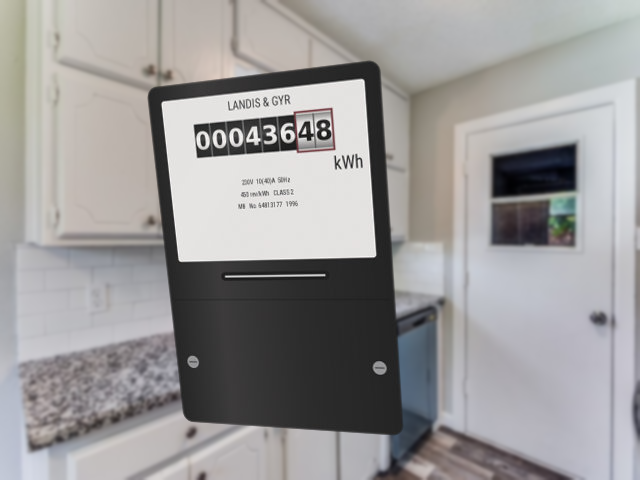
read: 436.48 kWh
